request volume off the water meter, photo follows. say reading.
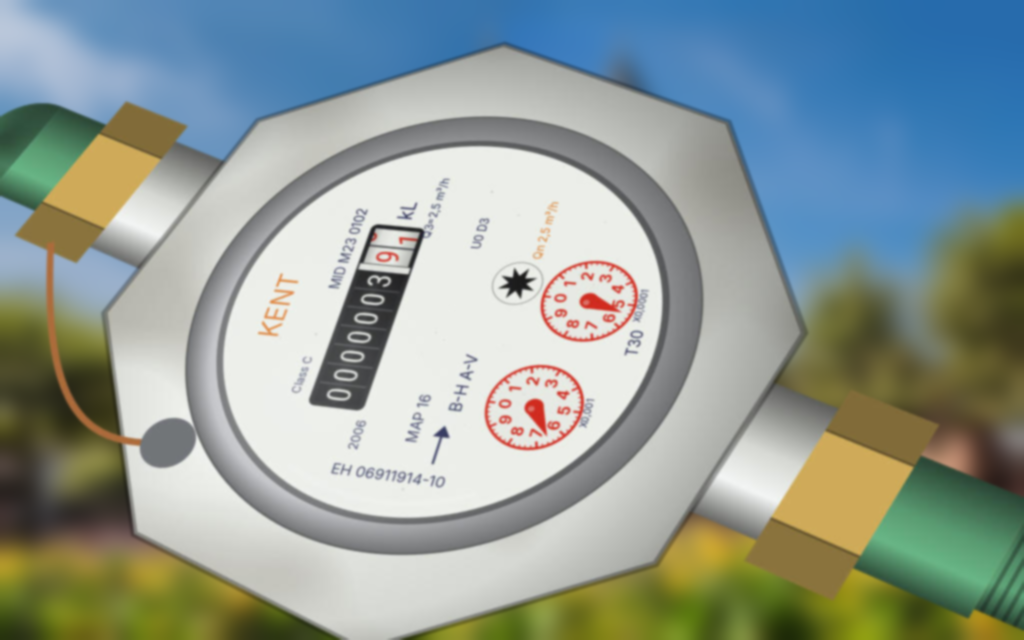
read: 3.9065 kL
